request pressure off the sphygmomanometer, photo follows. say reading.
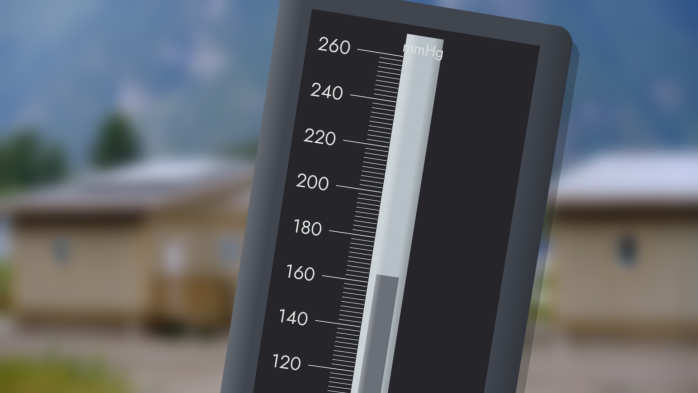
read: 164 mmHg
